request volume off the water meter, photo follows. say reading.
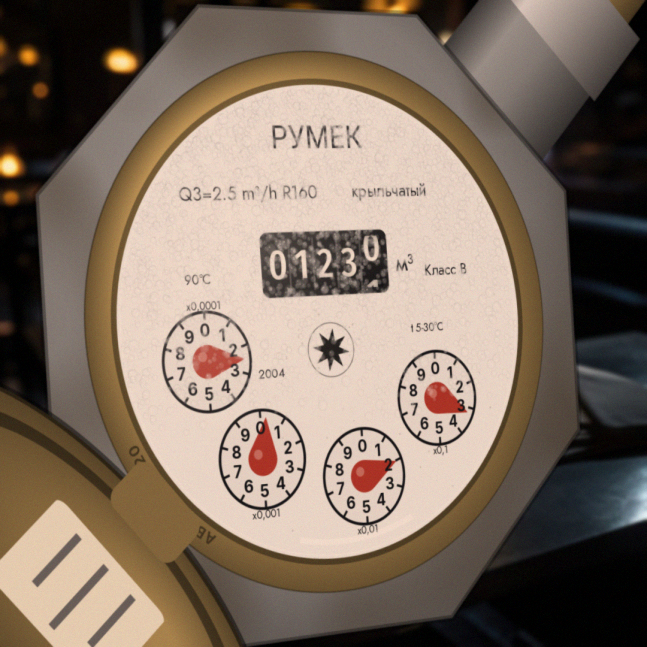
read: 1230.3202 m³
